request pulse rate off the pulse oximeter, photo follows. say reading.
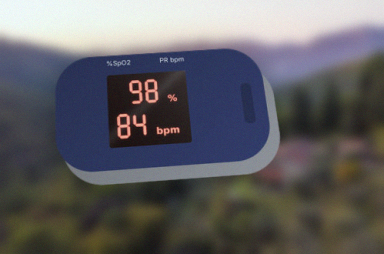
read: 84 bpm
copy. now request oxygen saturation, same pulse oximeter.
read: 98 %
